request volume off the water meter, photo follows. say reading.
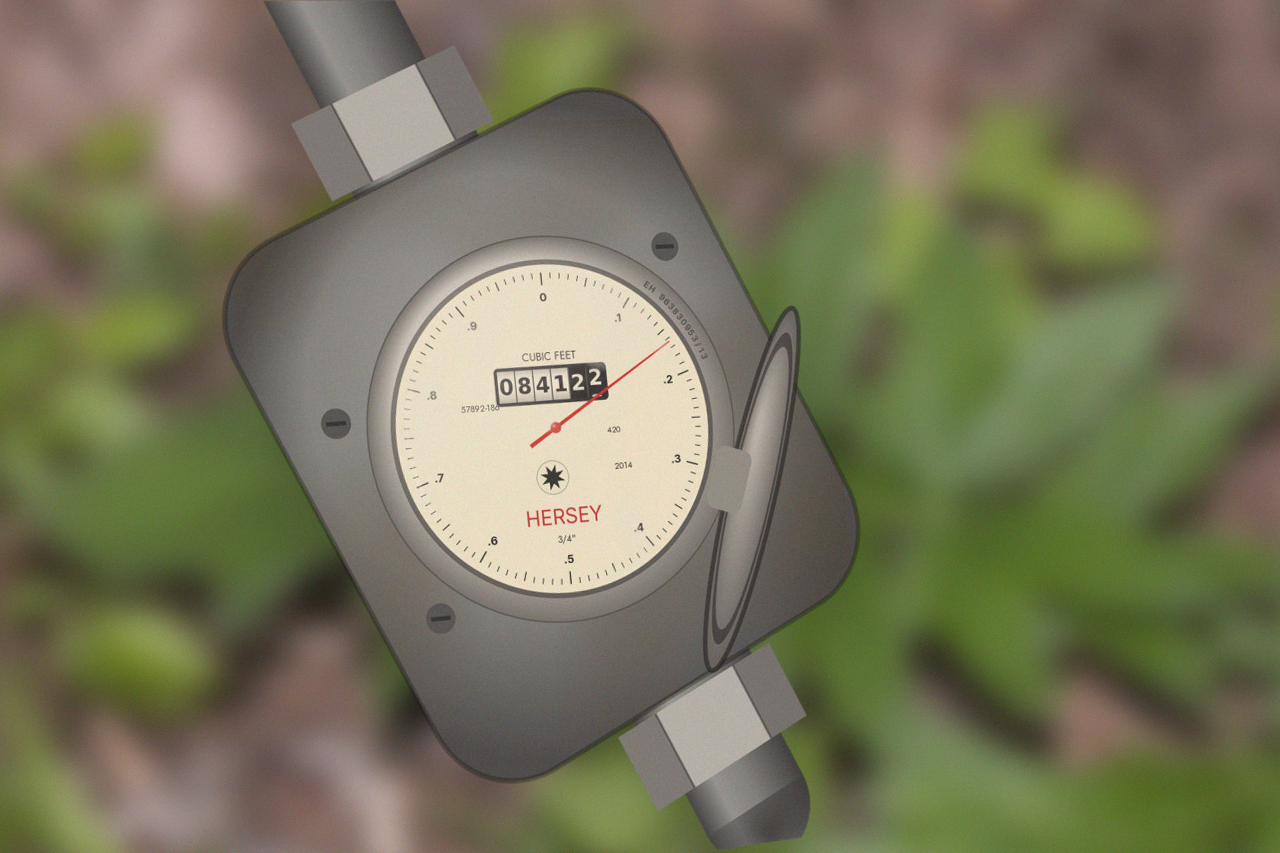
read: 84122.16 ft³
